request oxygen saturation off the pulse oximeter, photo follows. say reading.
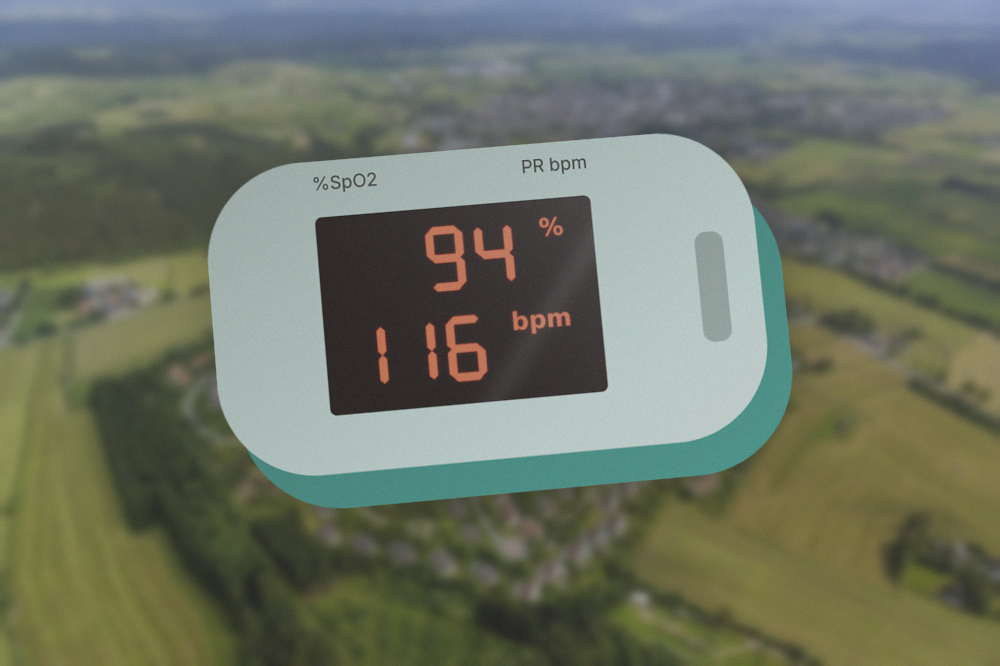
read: 94 %
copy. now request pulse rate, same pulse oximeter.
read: 116 bpm
